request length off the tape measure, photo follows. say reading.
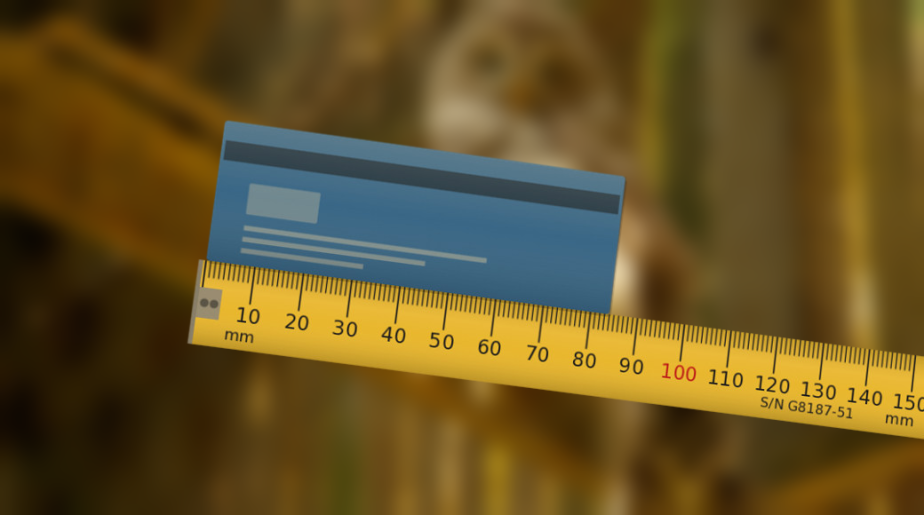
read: 84 mm
